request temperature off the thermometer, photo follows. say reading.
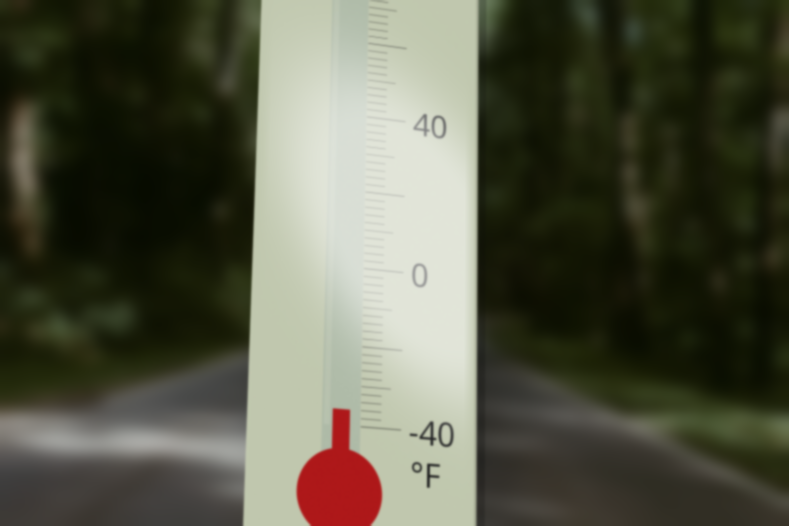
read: -36 °F
